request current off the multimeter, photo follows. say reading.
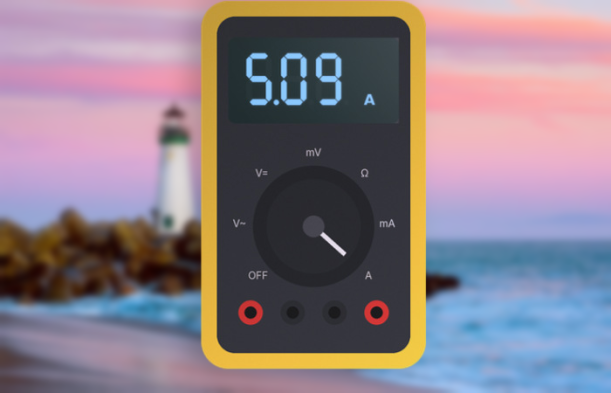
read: 5.09 A
